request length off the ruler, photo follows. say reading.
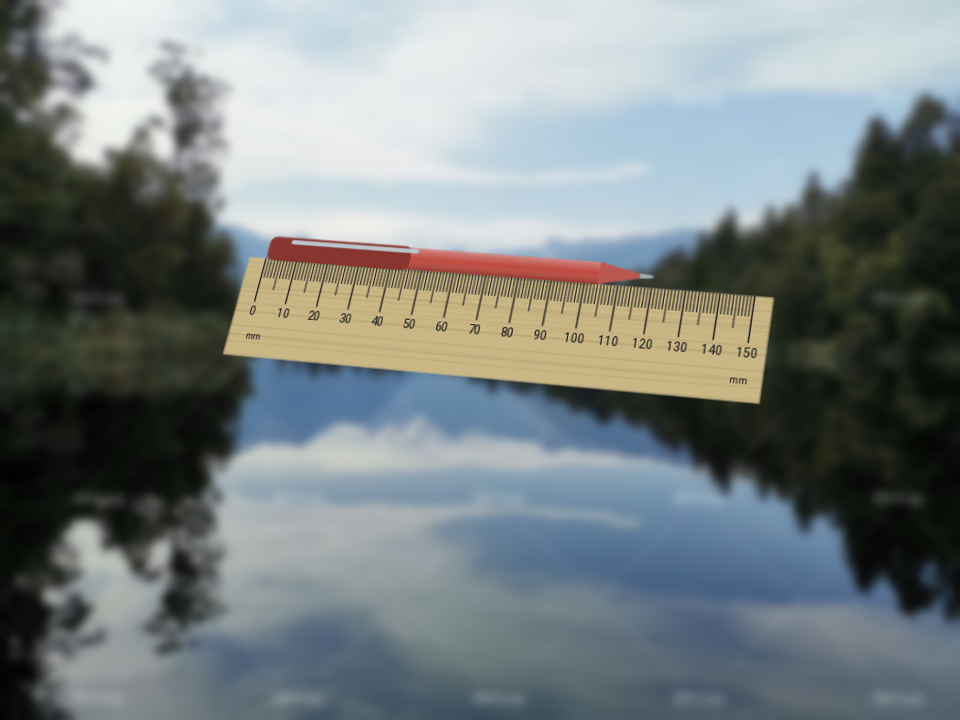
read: 120 mm
